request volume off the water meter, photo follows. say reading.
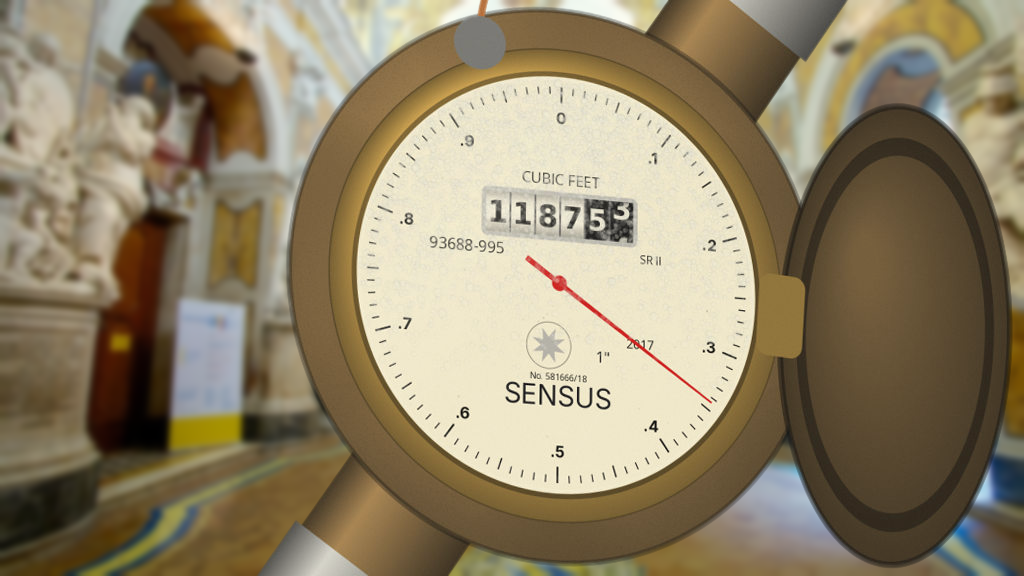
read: 118753.34 ft³
